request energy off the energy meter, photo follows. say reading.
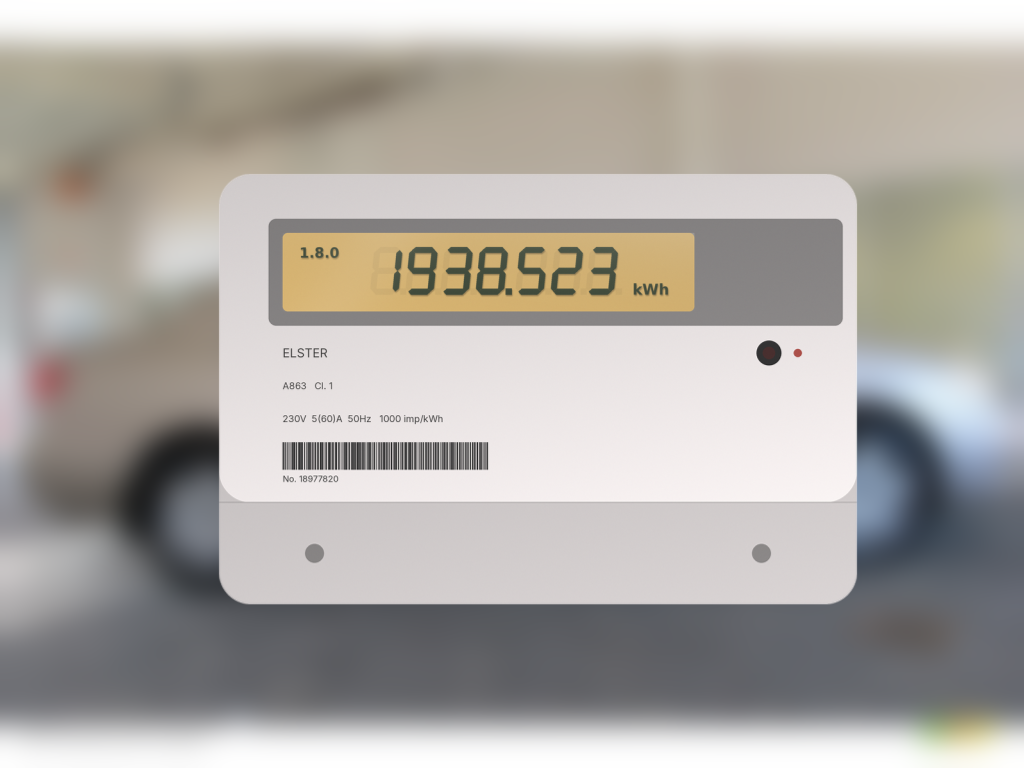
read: 1938.523 kWh
